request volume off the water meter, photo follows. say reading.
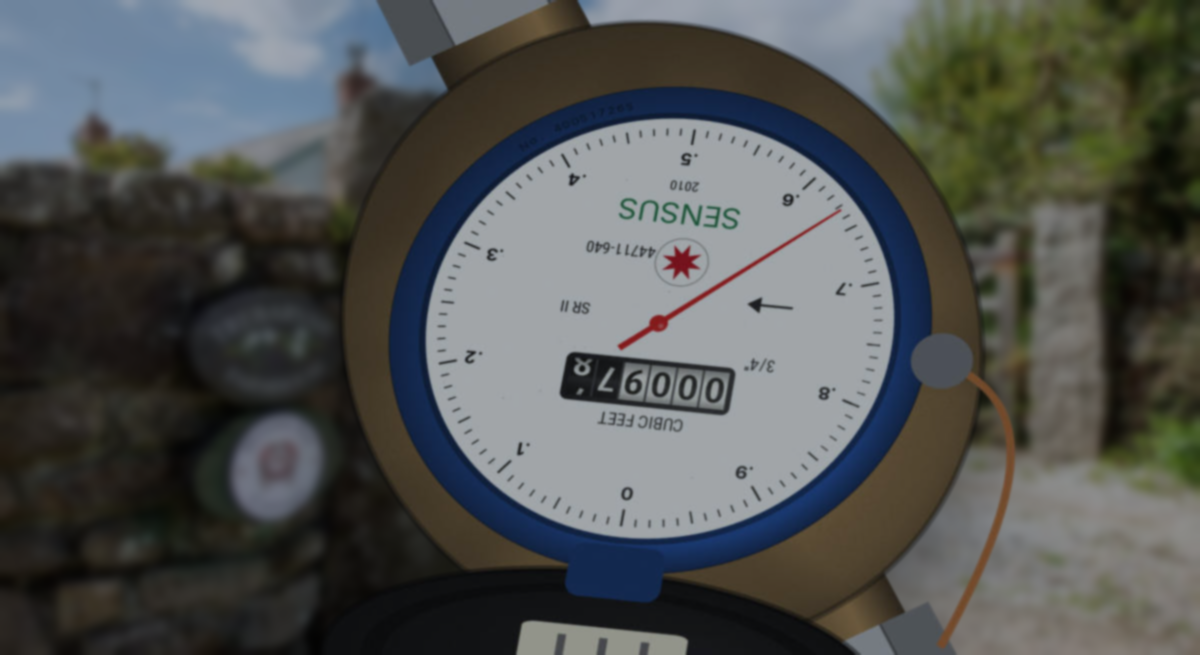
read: 977.63 ft³
